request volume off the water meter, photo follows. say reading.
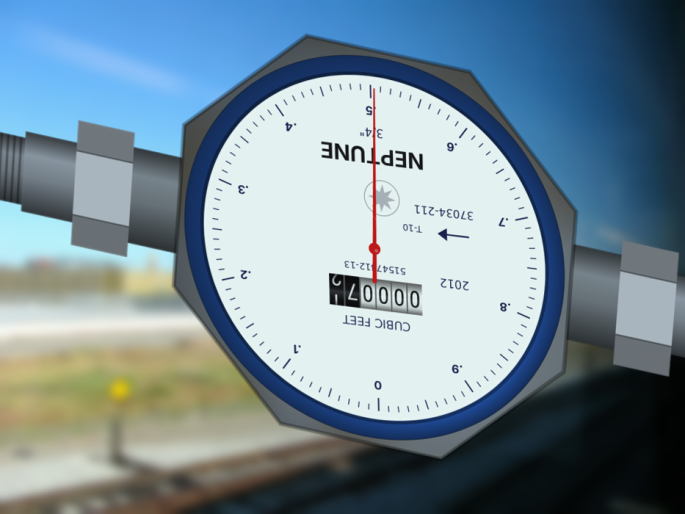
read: 71.50 ft³
